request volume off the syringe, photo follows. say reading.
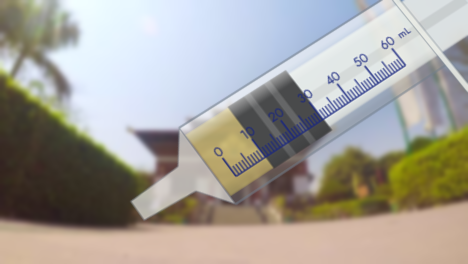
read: 10 mL
